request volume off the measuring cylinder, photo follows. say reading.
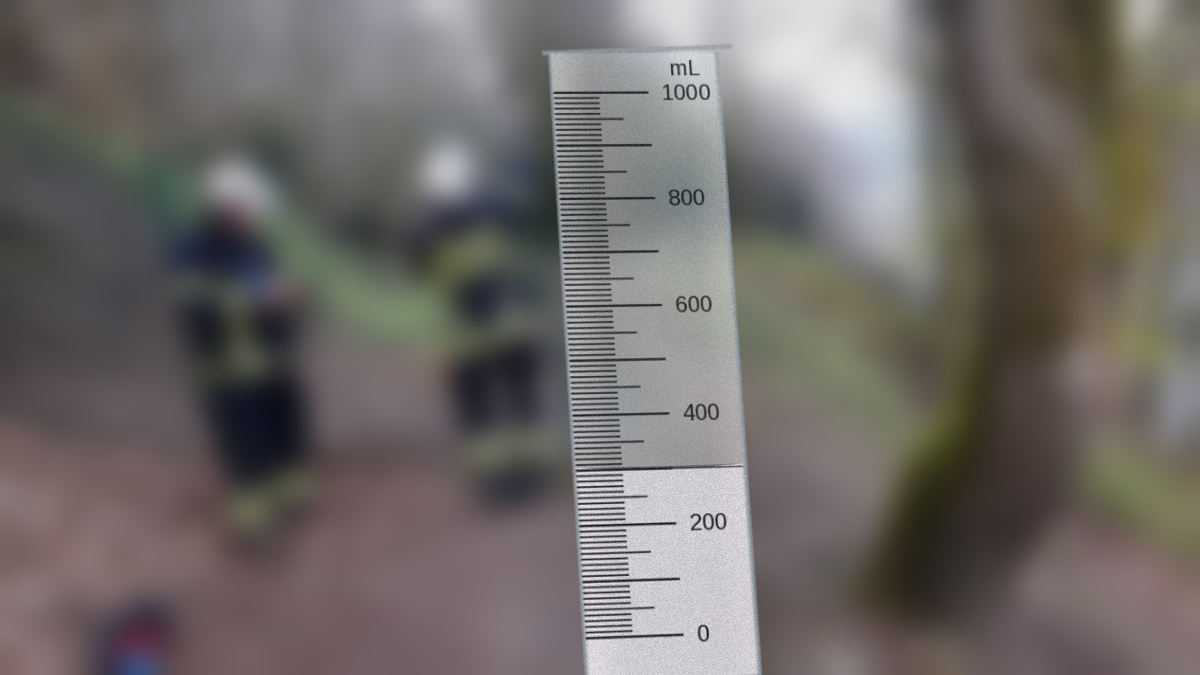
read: 300 mL
